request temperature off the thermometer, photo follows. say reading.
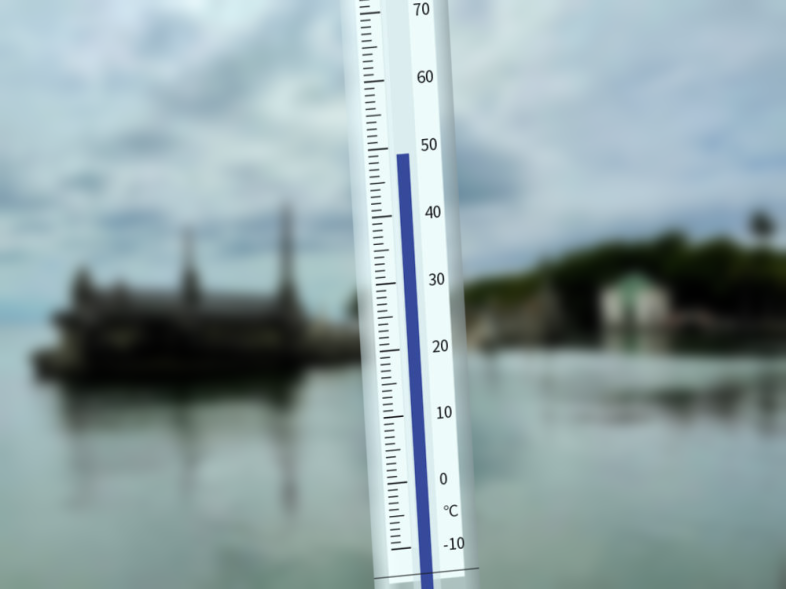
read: 49 °C
